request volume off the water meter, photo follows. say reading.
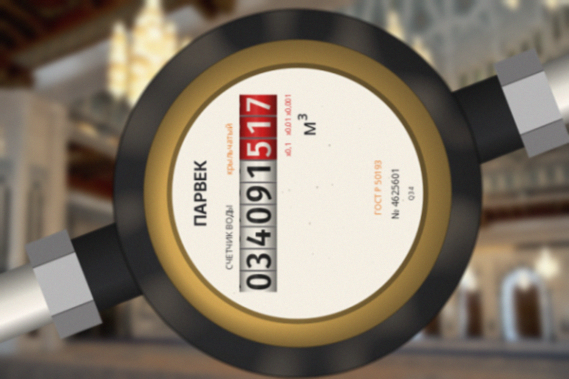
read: 34091.517 m³
